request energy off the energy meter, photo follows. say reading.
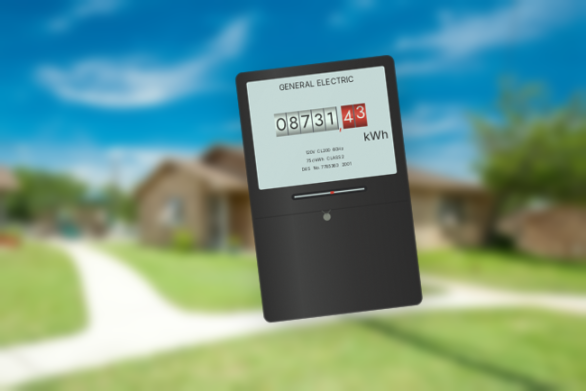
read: 8731.43 kWh
